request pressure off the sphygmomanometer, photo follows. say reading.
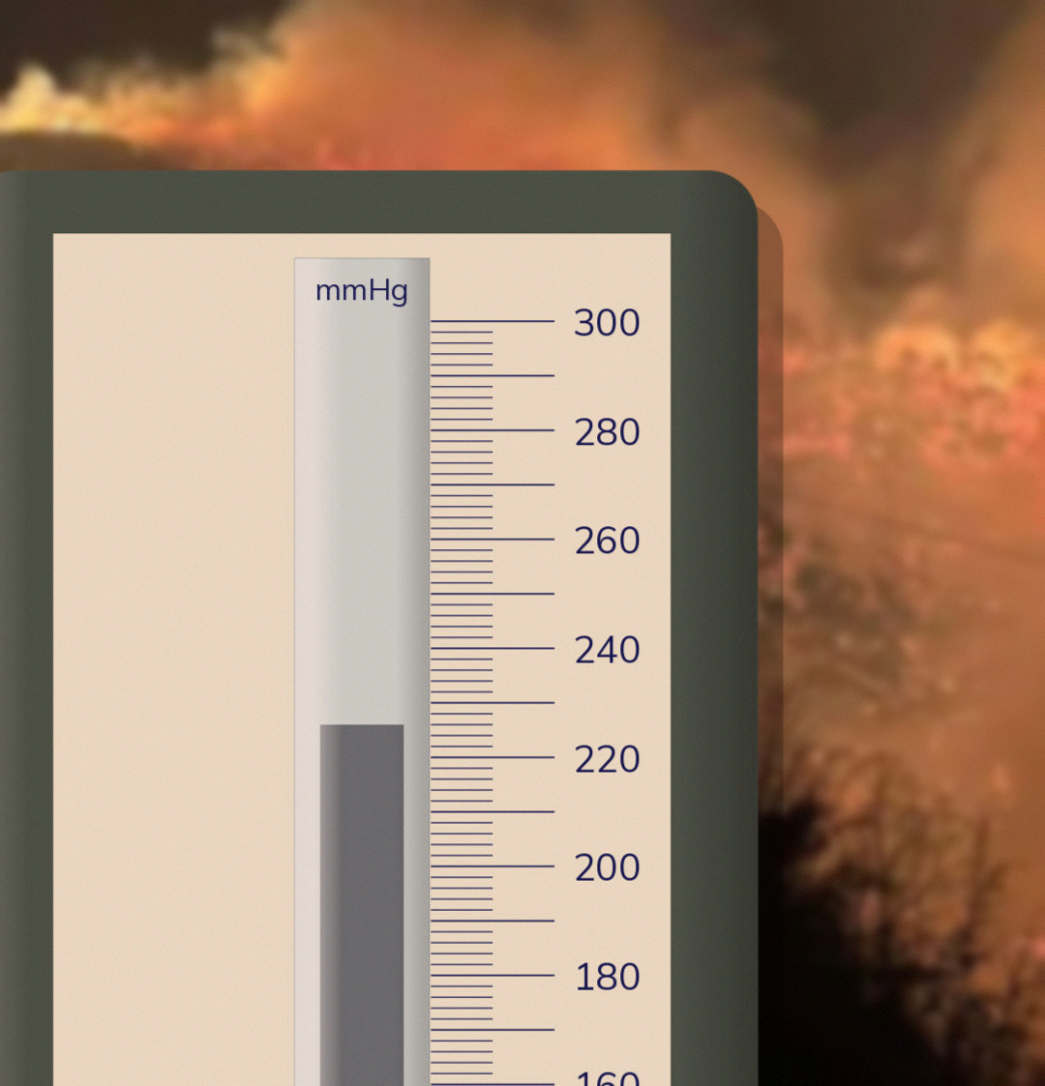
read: 226 mmHg
